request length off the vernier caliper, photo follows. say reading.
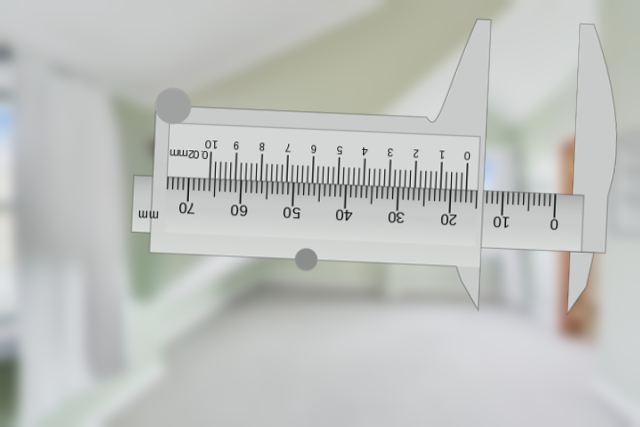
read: 17.0 mm
